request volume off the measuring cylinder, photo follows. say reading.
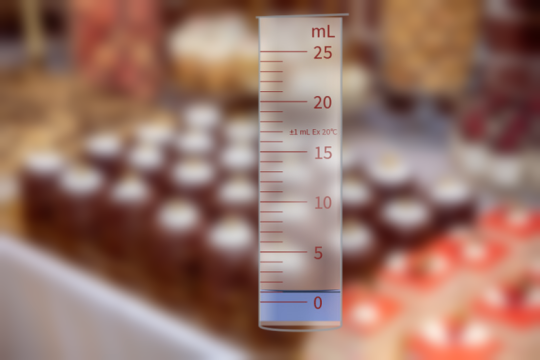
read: 1 mL
